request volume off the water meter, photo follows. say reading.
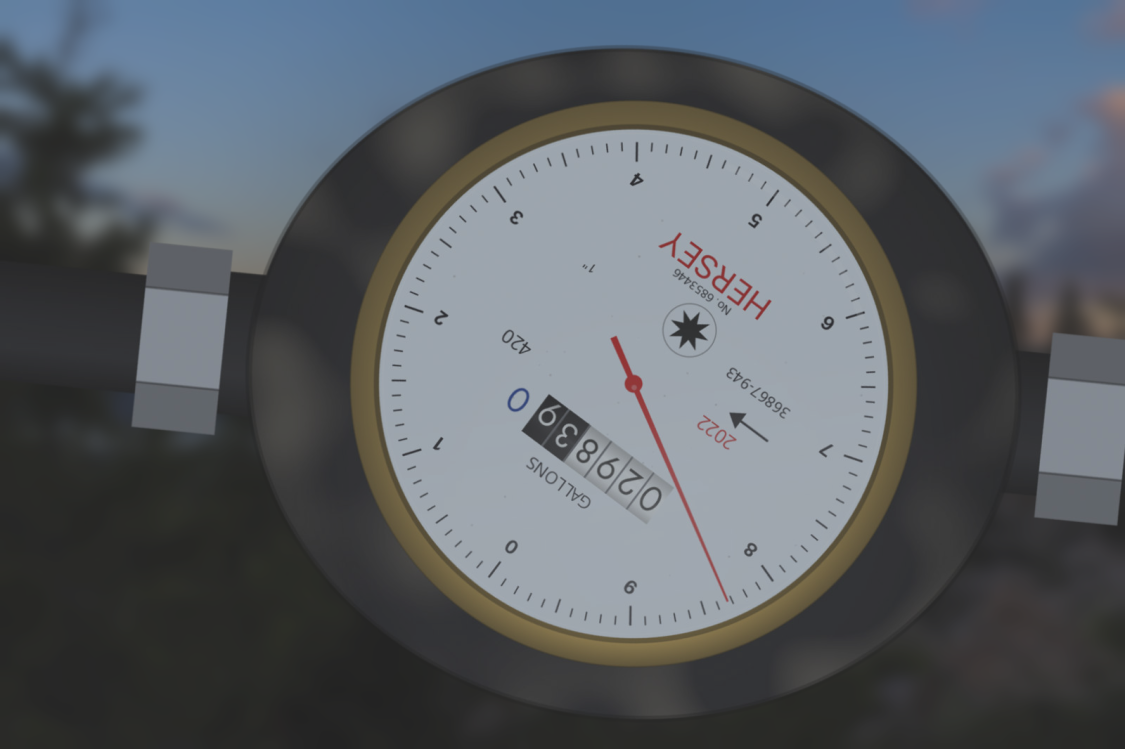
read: 298388.3 gal
